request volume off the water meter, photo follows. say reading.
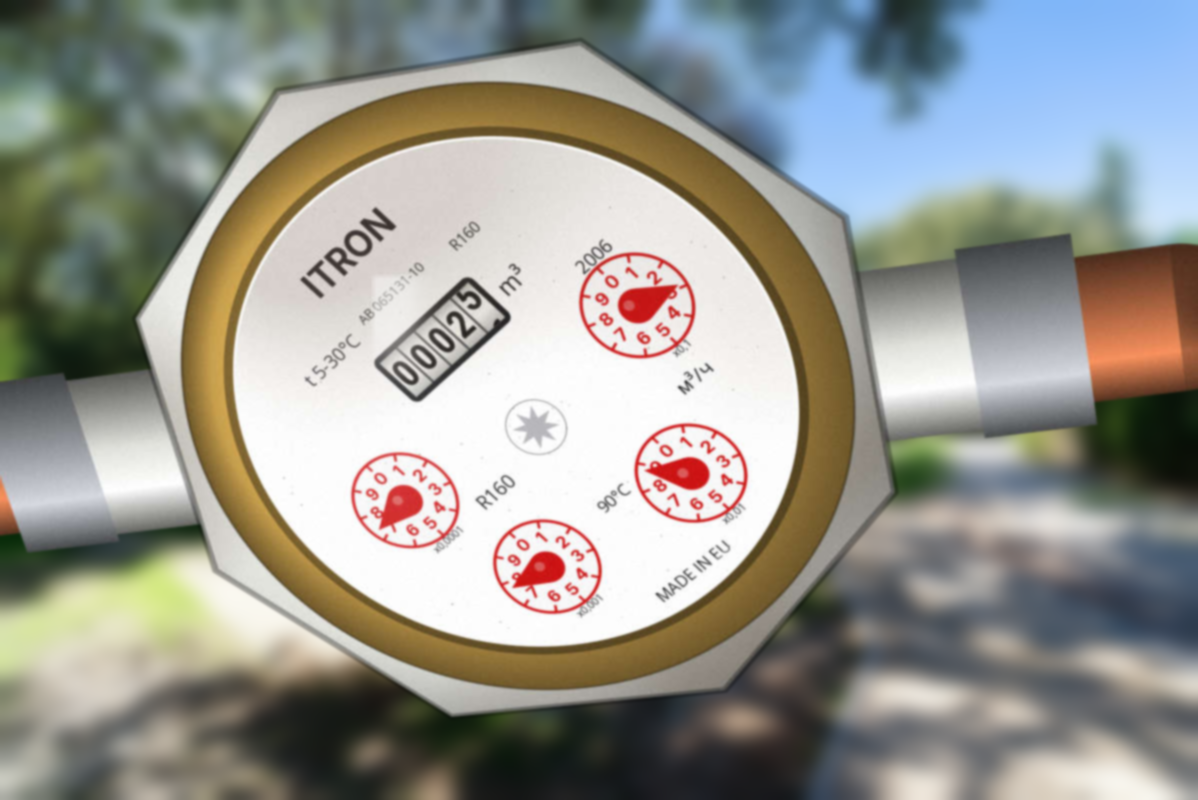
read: 25.2877 m³
